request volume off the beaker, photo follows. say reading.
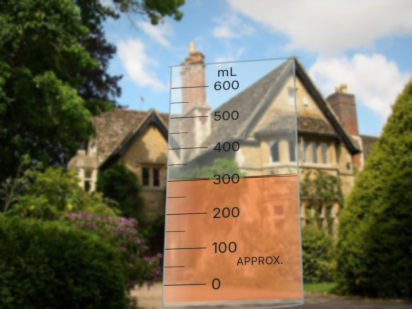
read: 300 mL
